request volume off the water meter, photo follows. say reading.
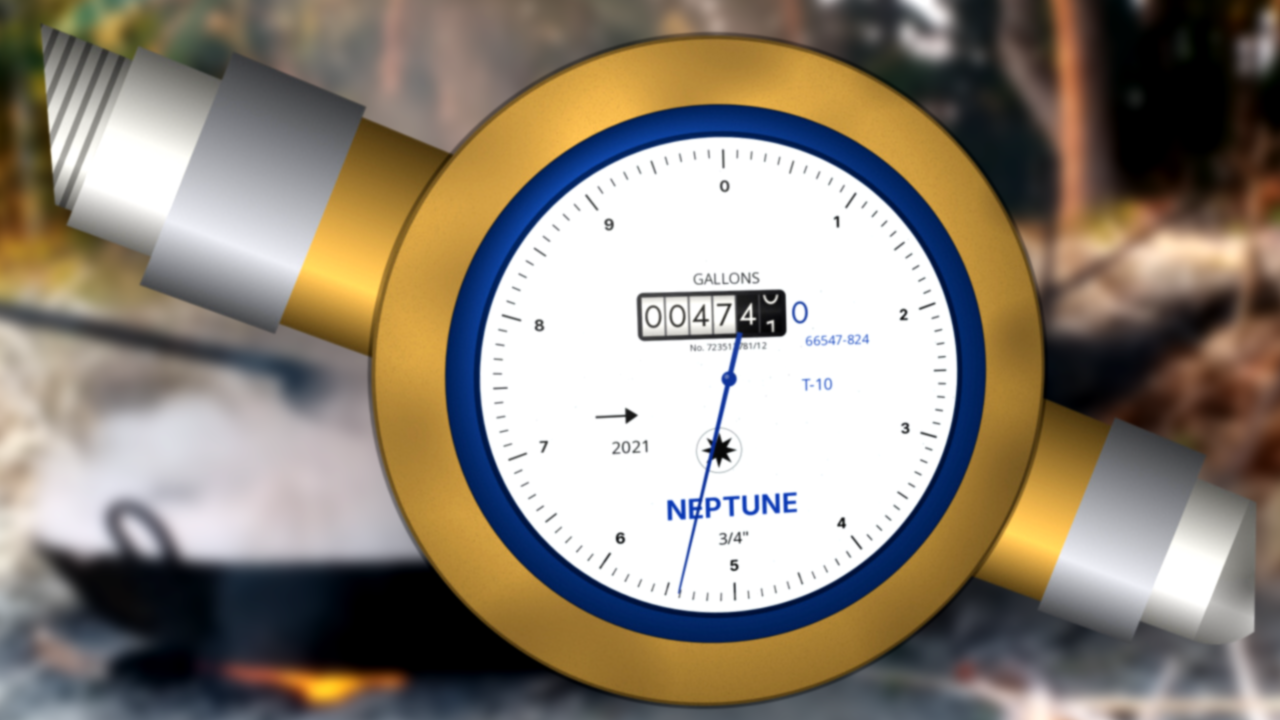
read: 47405.4 gal
